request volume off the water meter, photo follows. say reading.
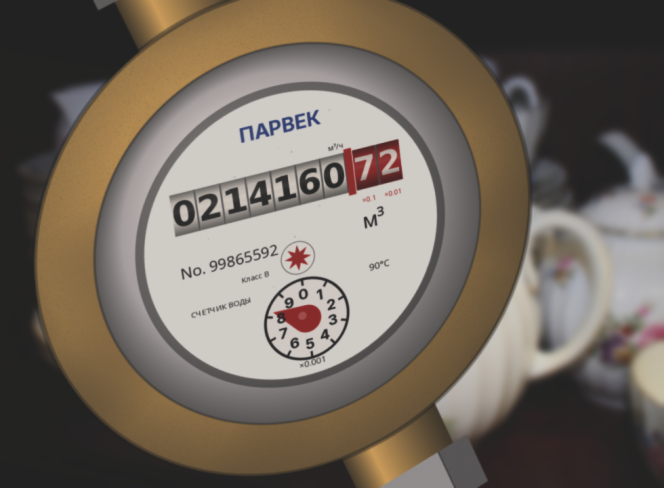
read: 214160.728 m³
